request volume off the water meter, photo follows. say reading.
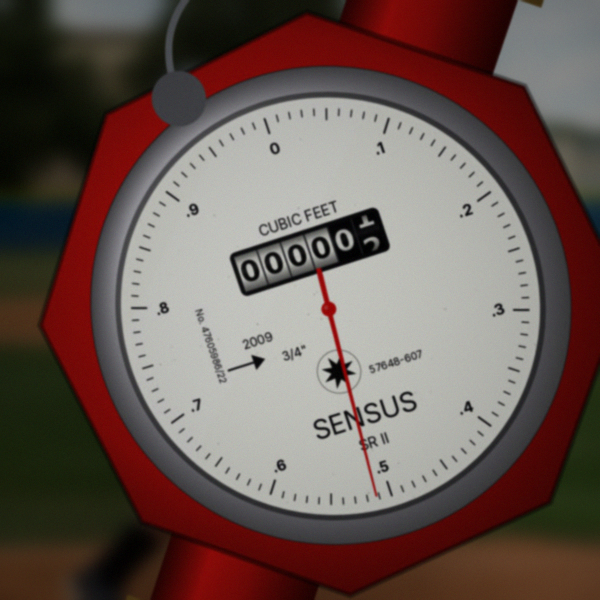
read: 1.51 ft³
